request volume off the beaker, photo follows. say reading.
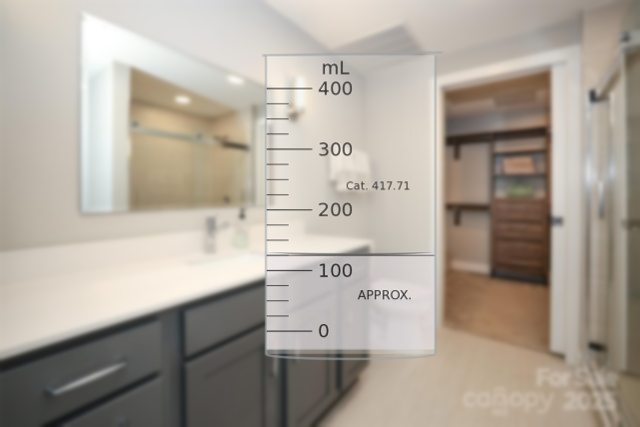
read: 125 mL
